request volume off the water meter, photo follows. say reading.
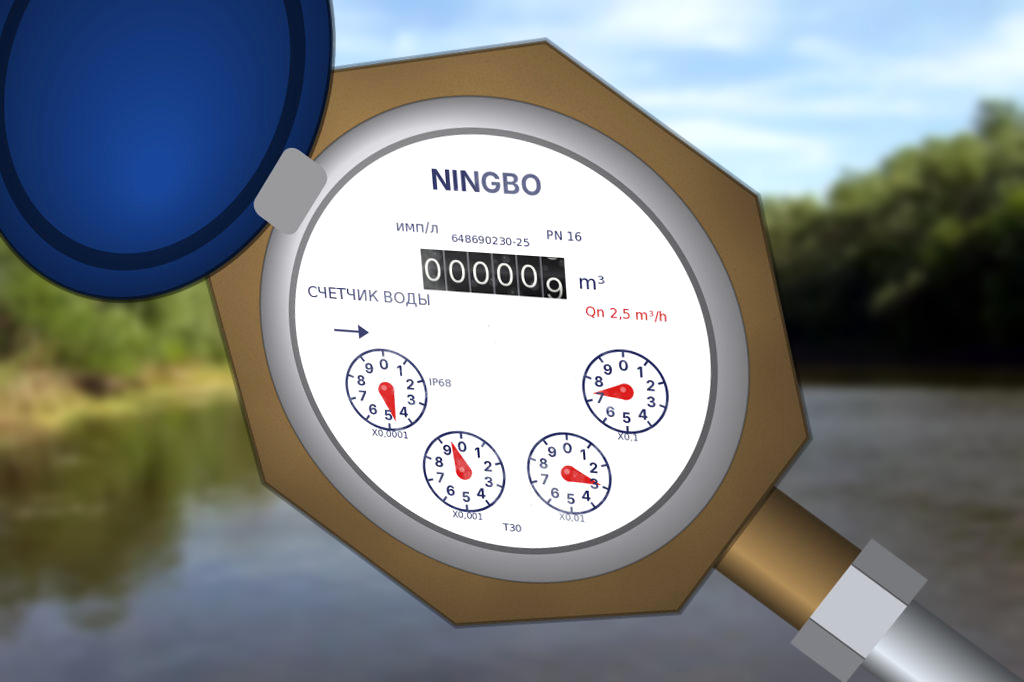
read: 8.7294 m³
